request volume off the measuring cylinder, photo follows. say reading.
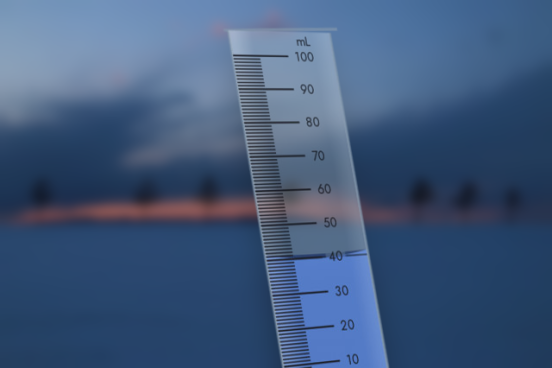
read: 40 mL
